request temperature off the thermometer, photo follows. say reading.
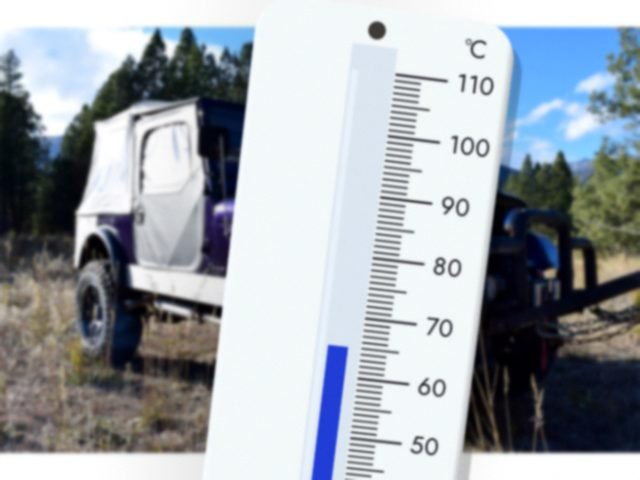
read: 65 °C
